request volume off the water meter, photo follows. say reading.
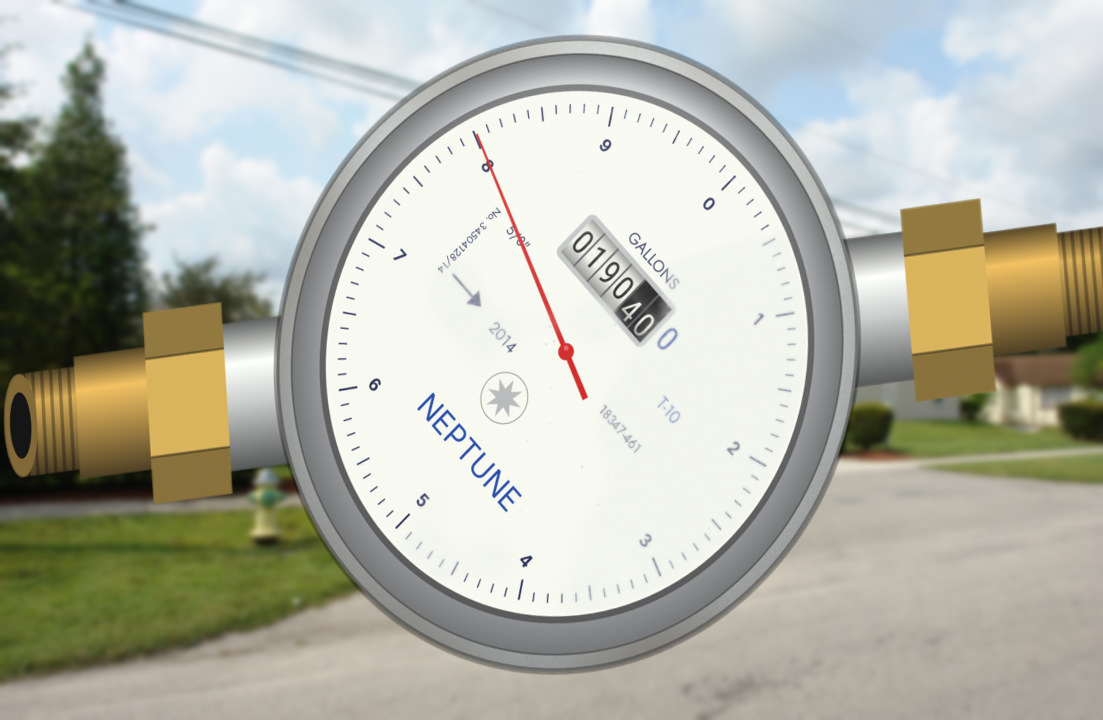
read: 190398.0 gal
